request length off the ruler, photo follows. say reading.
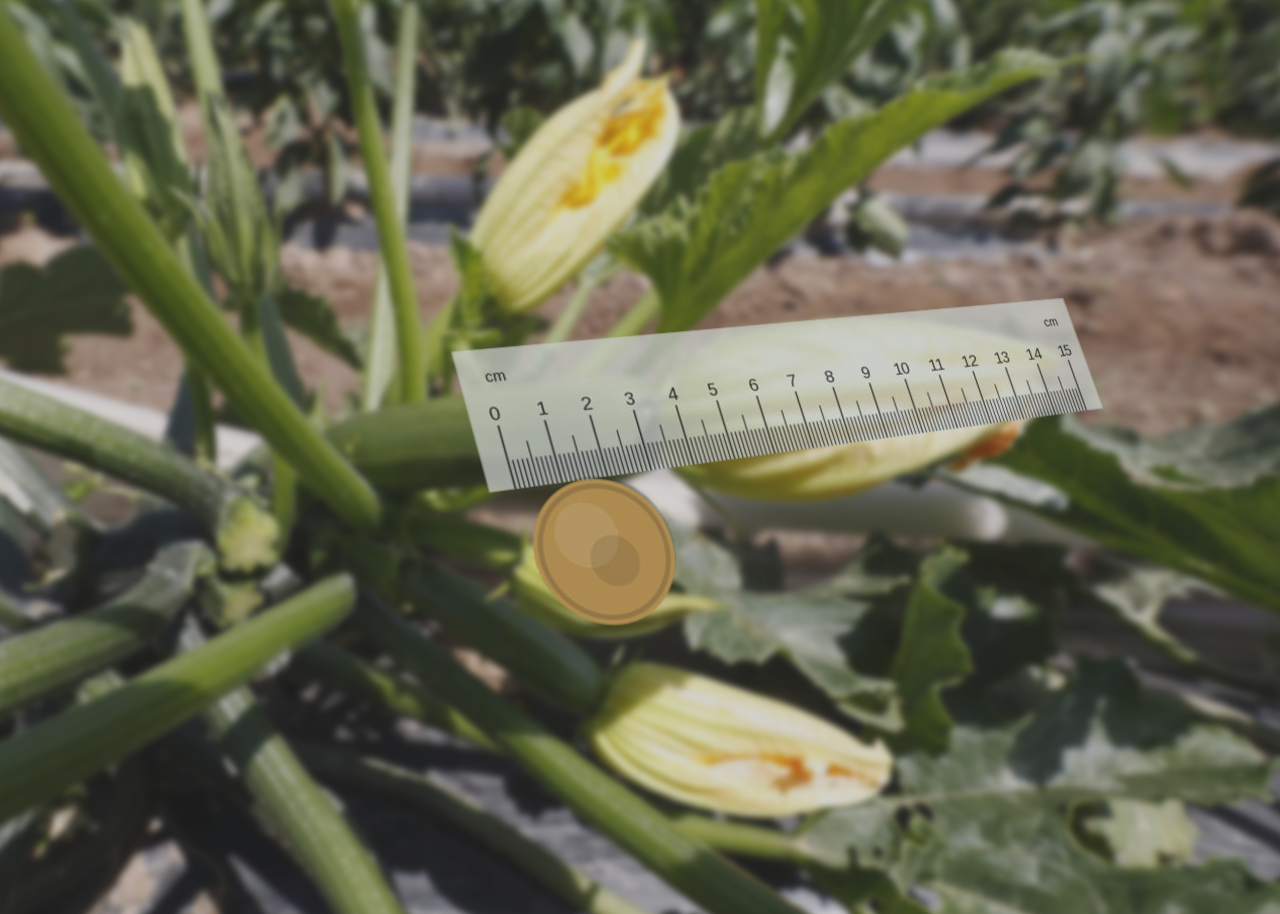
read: 3 cm
